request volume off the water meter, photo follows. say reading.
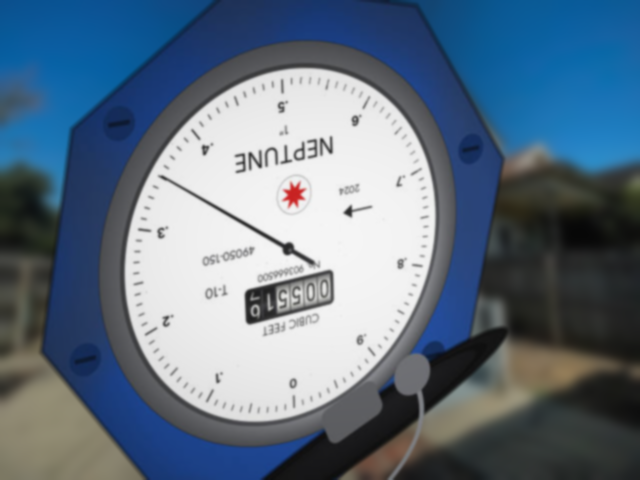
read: 5516.35 ft³
